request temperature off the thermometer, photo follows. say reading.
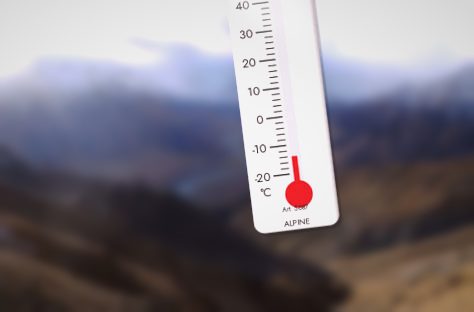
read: -14 °C
